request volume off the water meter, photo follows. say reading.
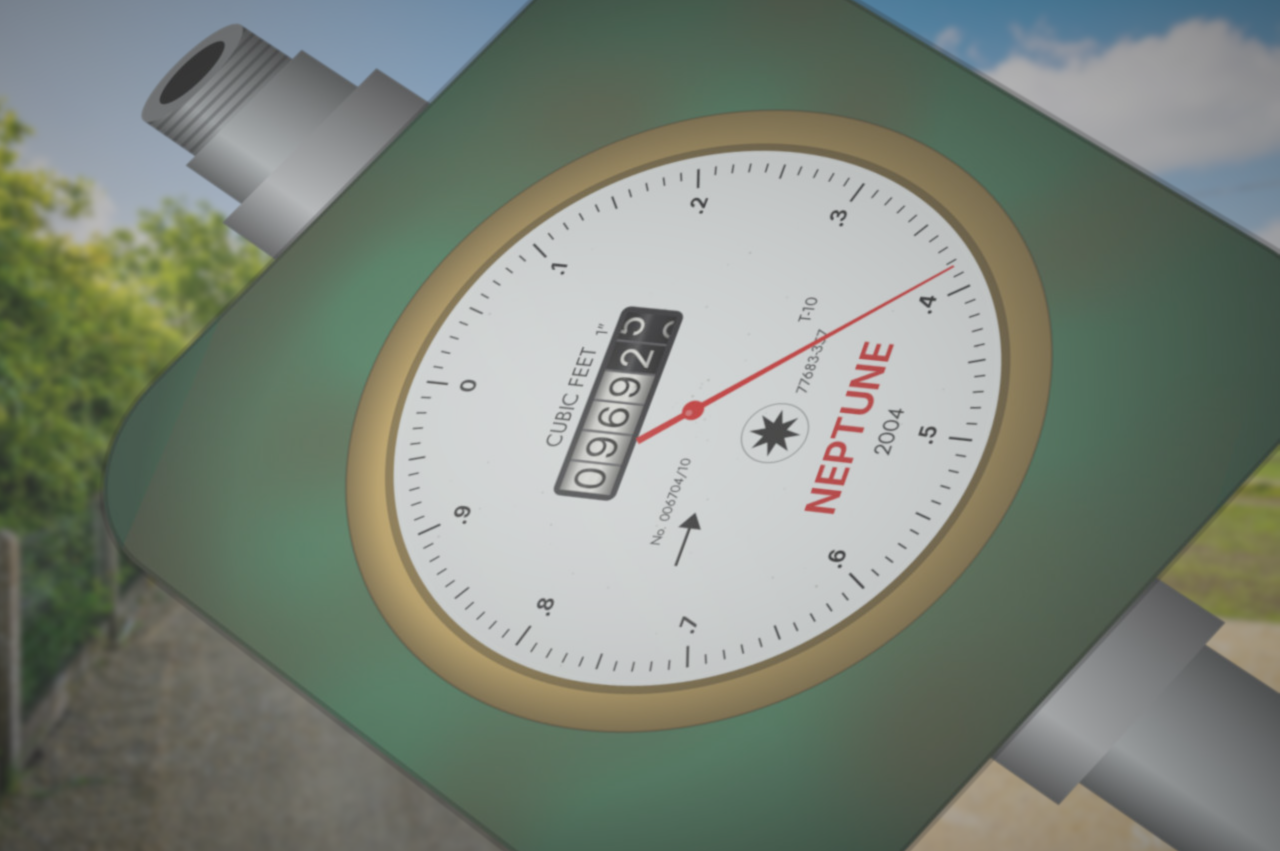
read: 96925.38 ft³
